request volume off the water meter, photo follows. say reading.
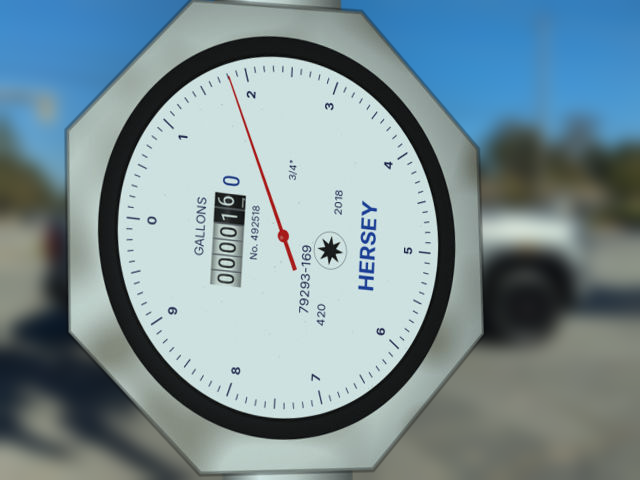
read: 161.8 gal
